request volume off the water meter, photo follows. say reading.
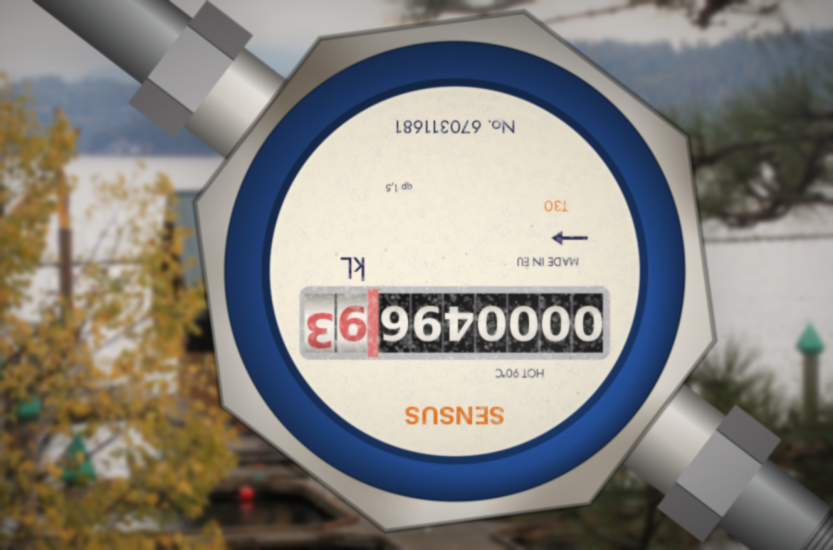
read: 496.93 kL
